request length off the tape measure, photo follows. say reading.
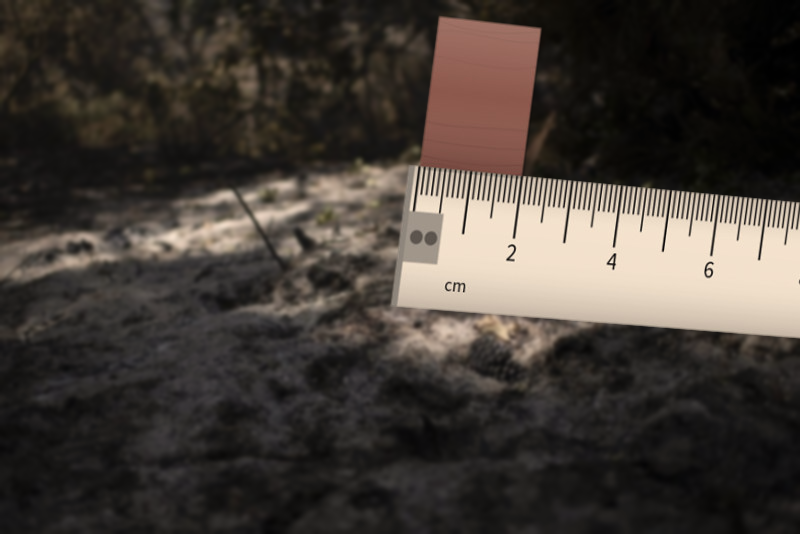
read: 2 cm
